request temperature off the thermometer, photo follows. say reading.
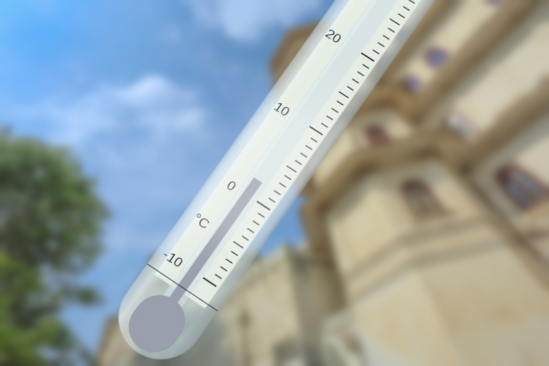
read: 2 °C
